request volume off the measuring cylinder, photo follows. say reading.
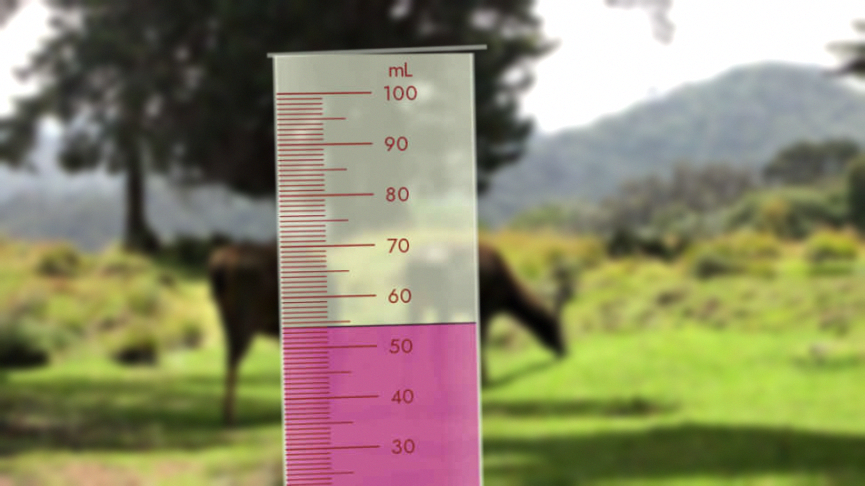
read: 54 mL
